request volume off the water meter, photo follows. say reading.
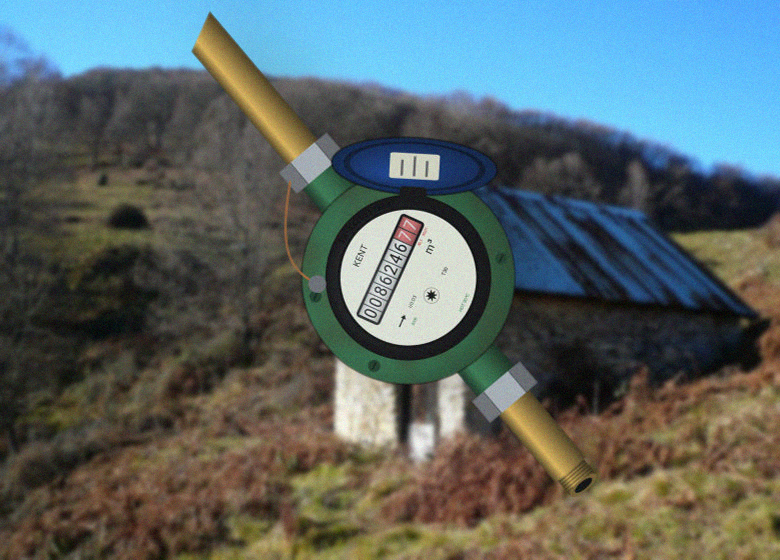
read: 86246.77 m³
